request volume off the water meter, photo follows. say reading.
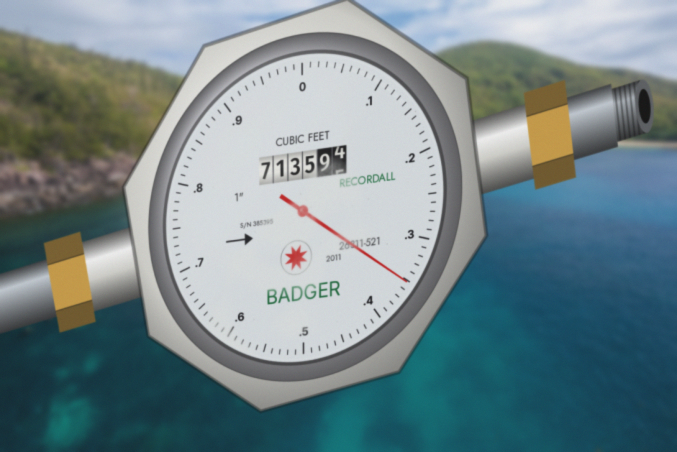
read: 713594.35 ft³
